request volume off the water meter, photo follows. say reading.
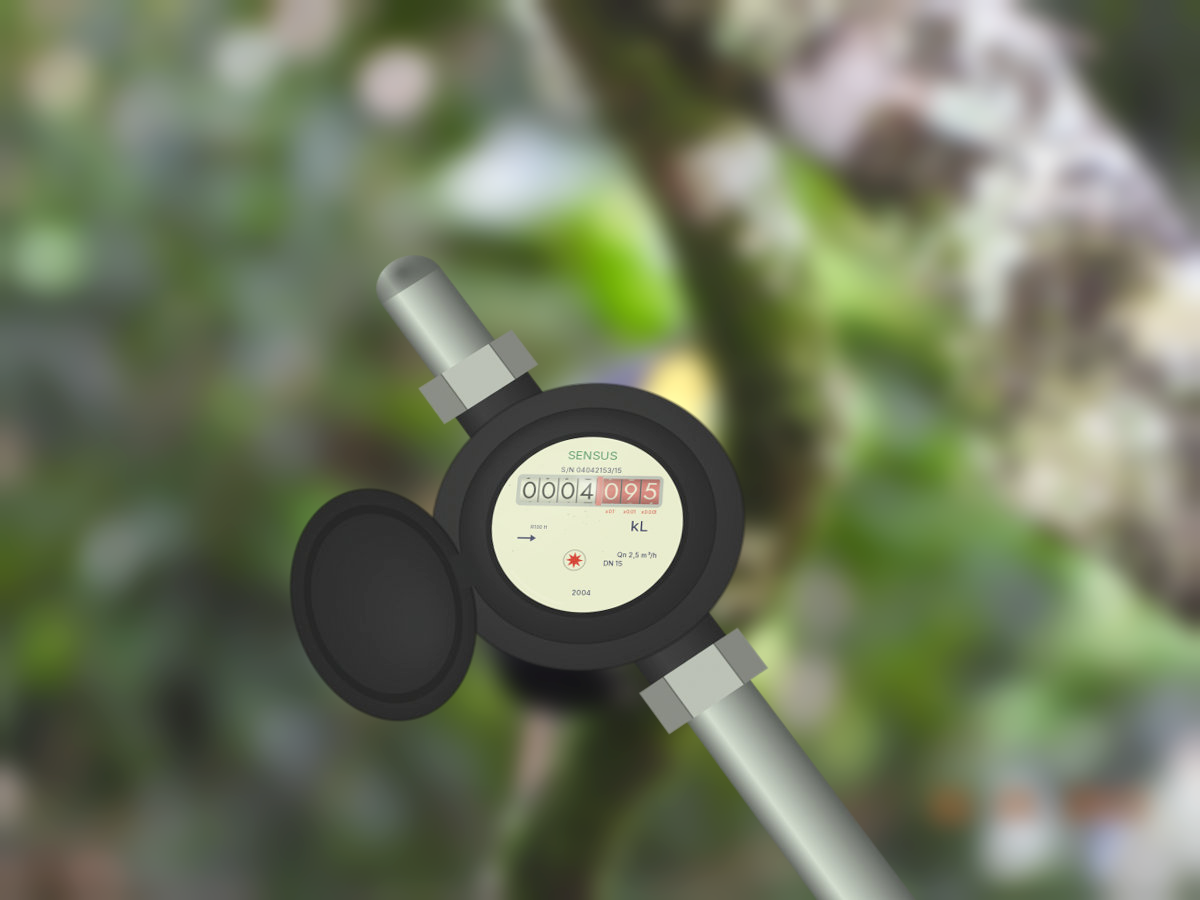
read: 4.095 kL
